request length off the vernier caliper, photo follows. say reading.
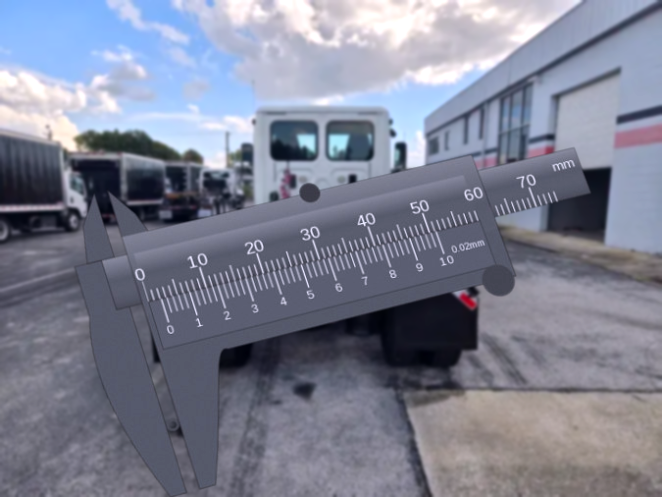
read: 2.2 mm
